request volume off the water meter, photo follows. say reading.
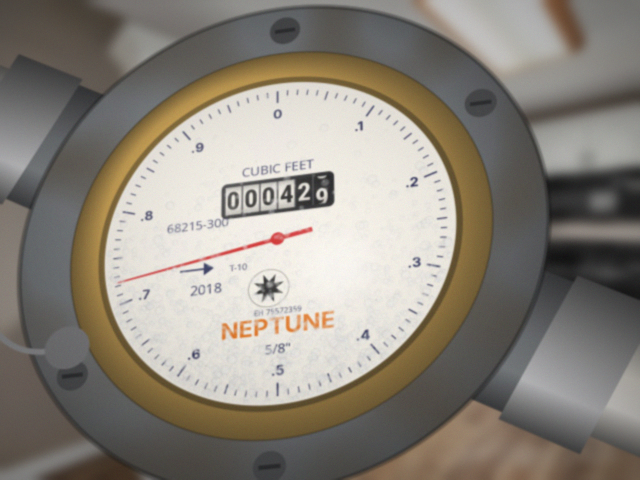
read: 428.72 ft³
